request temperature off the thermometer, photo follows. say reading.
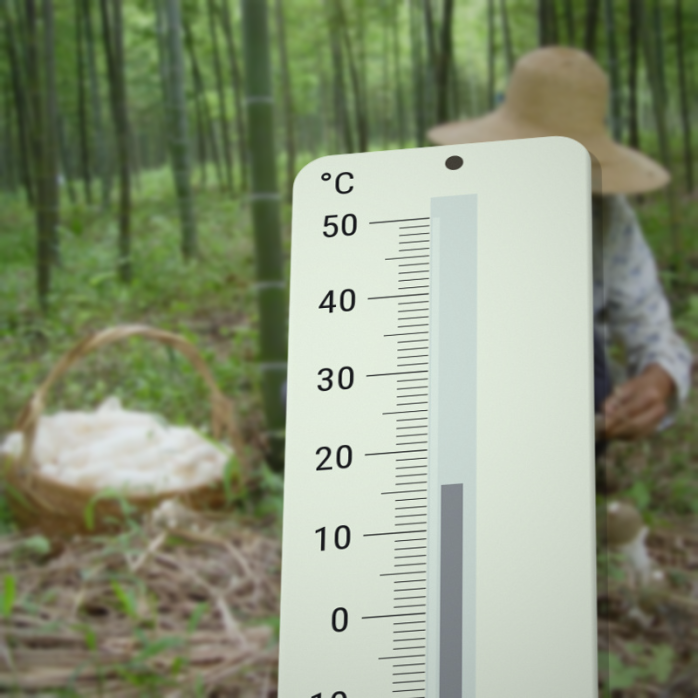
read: 15.5 °C
